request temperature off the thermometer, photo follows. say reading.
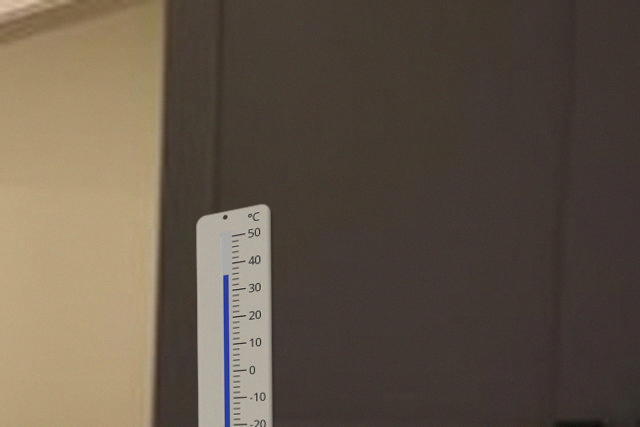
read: 36 °C
